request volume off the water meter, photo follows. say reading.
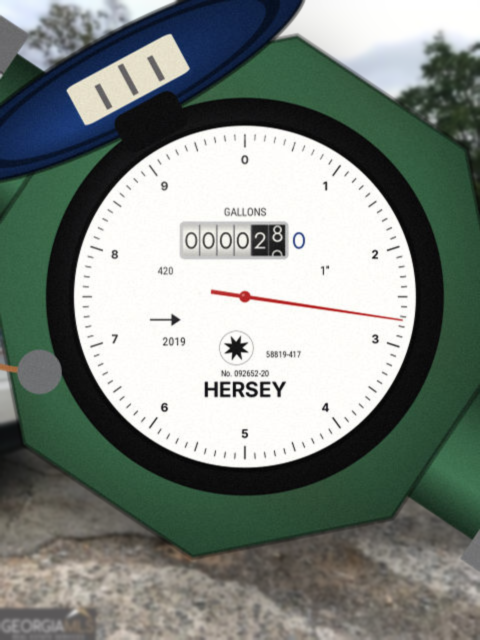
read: 282.7 gal
